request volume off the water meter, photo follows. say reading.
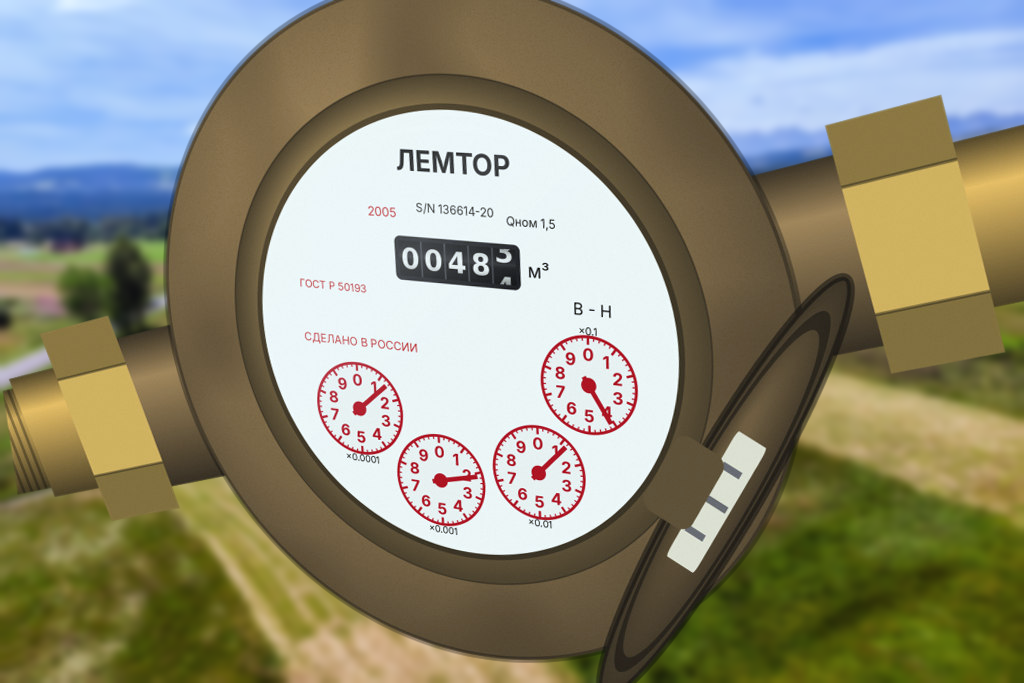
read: 483.4121 m³
